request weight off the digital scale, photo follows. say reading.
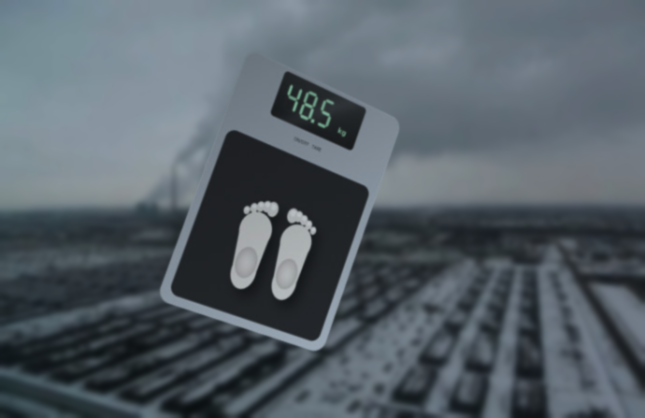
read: 48.5 kg
